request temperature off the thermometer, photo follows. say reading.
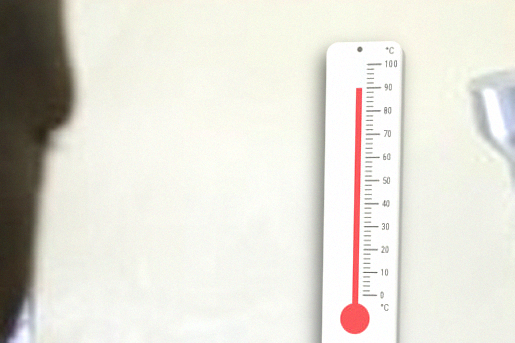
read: 90 °C
